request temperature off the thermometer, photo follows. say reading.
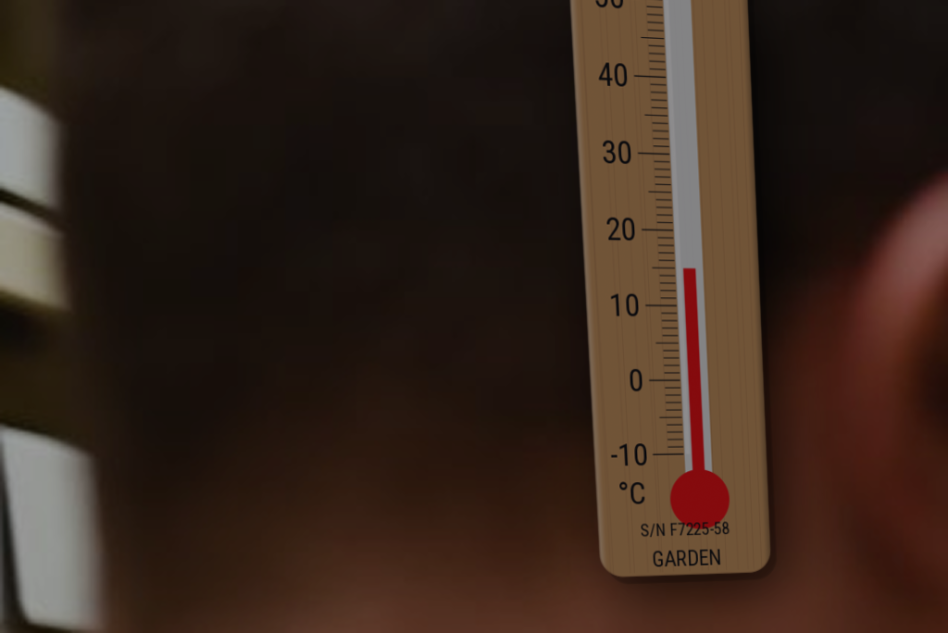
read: 15 °C
